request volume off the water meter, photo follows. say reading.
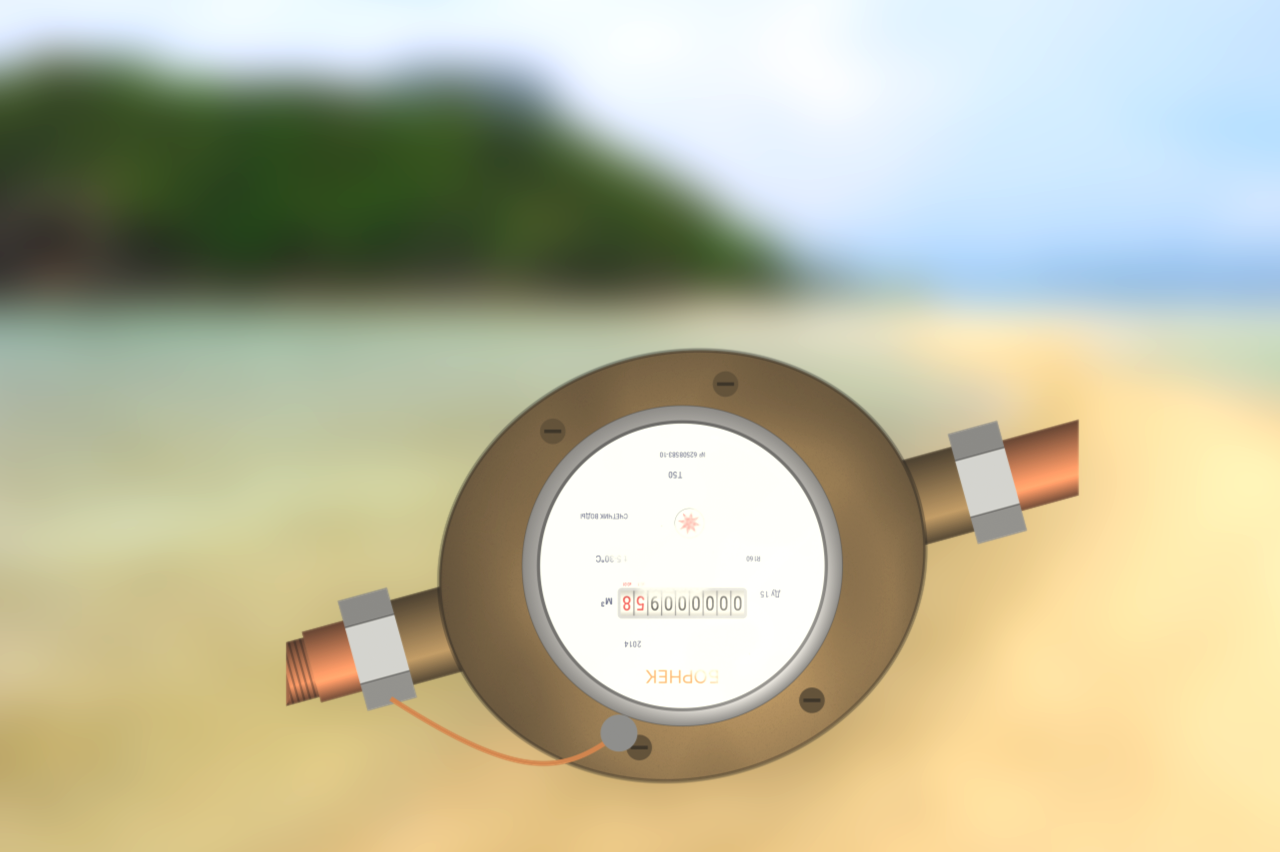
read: 9.58 m³
